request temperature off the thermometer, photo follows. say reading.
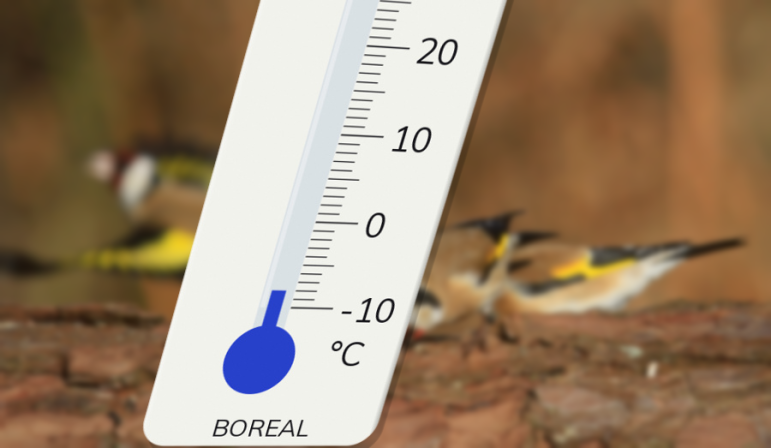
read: -8 °C
